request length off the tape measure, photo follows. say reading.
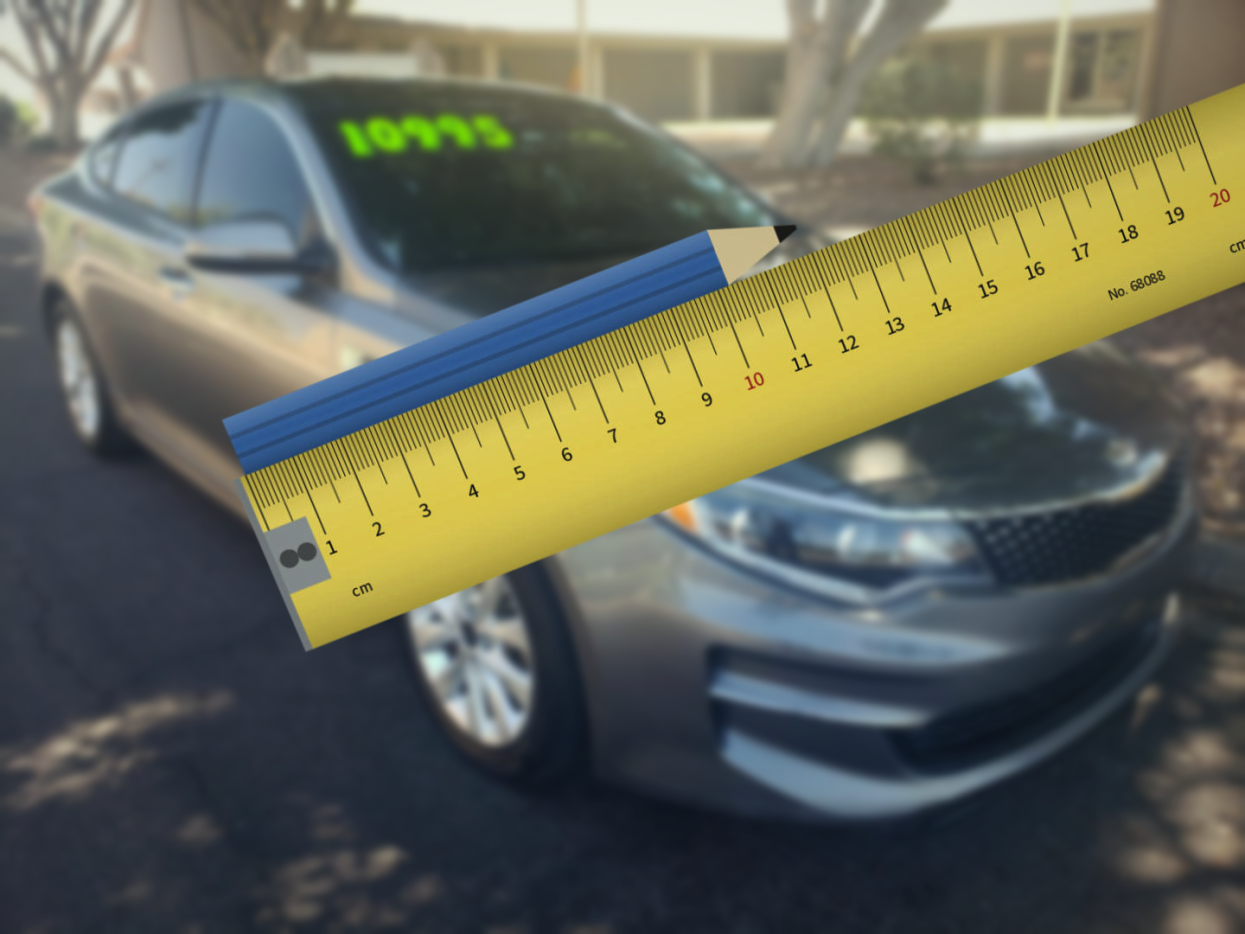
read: 11.9 cm
